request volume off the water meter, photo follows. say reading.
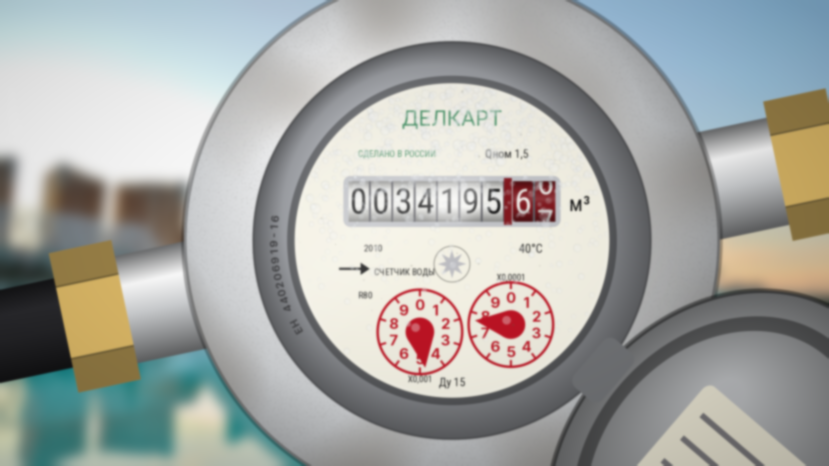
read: 34195.6647 m³
